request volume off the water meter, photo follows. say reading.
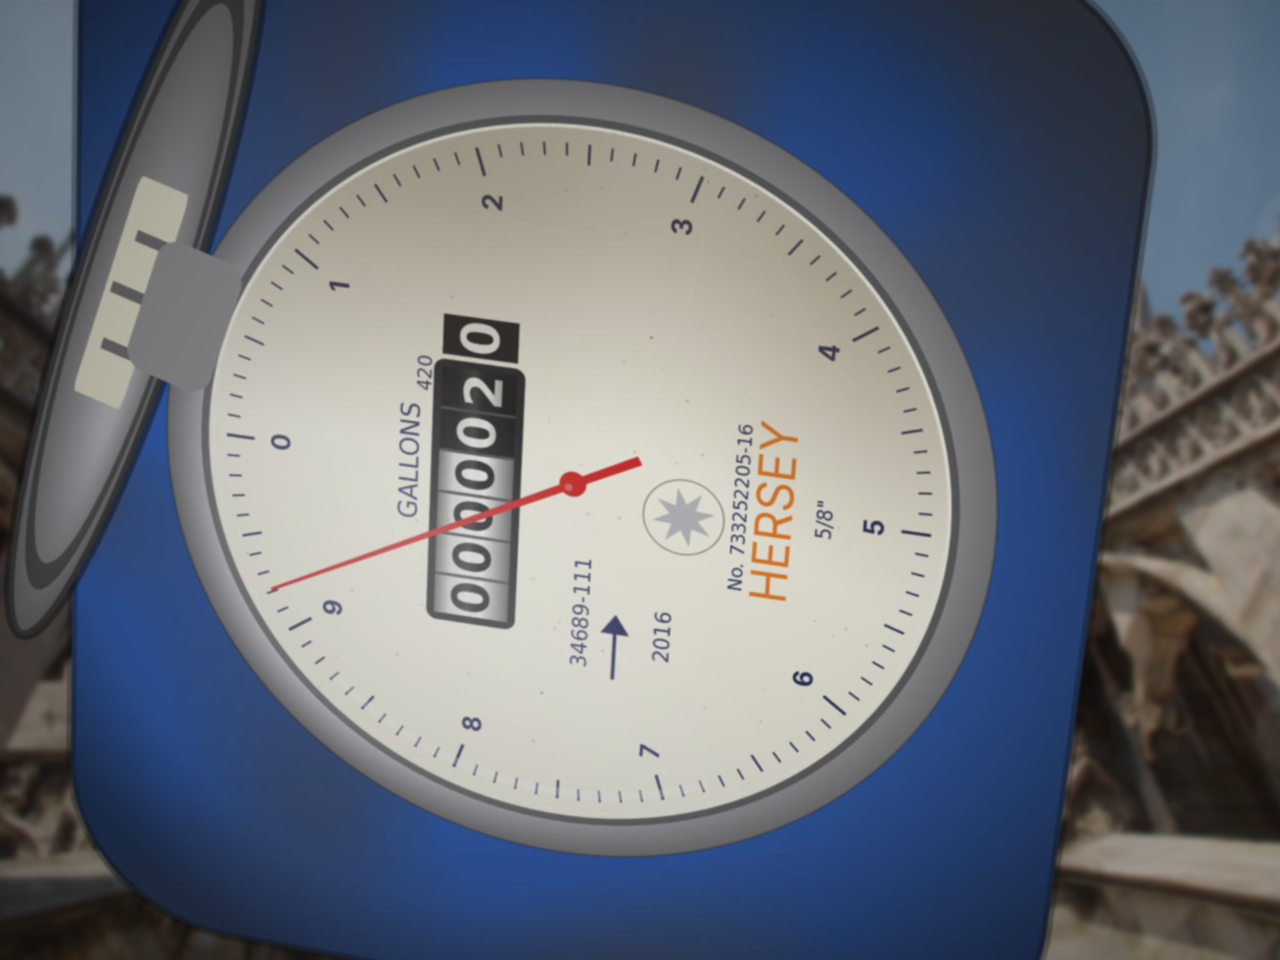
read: 19.2 gal
